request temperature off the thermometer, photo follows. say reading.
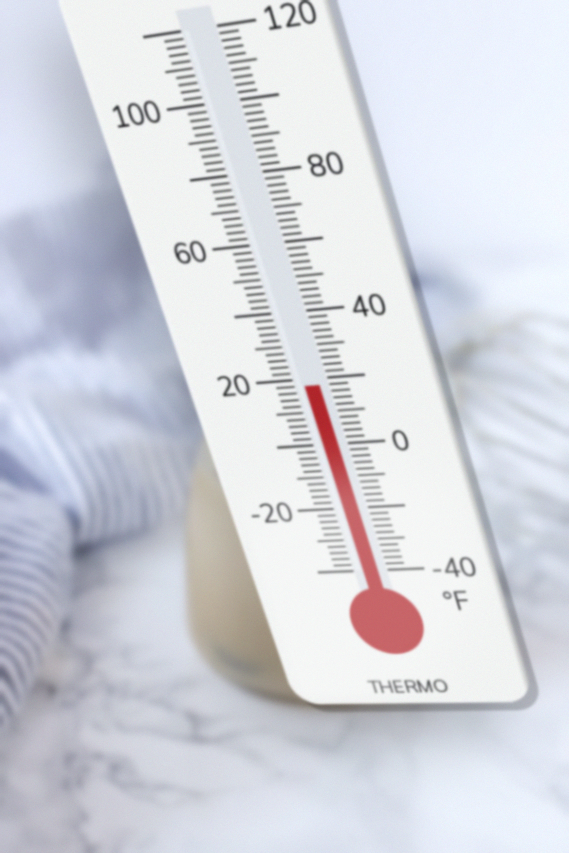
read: 18 °F
